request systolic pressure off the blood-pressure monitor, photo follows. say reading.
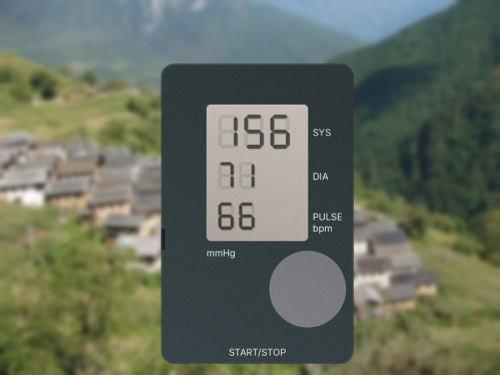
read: 156 mmHg
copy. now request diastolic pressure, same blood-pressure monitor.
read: 71 mmHg
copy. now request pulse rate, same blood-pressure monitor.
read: 66 bpm
